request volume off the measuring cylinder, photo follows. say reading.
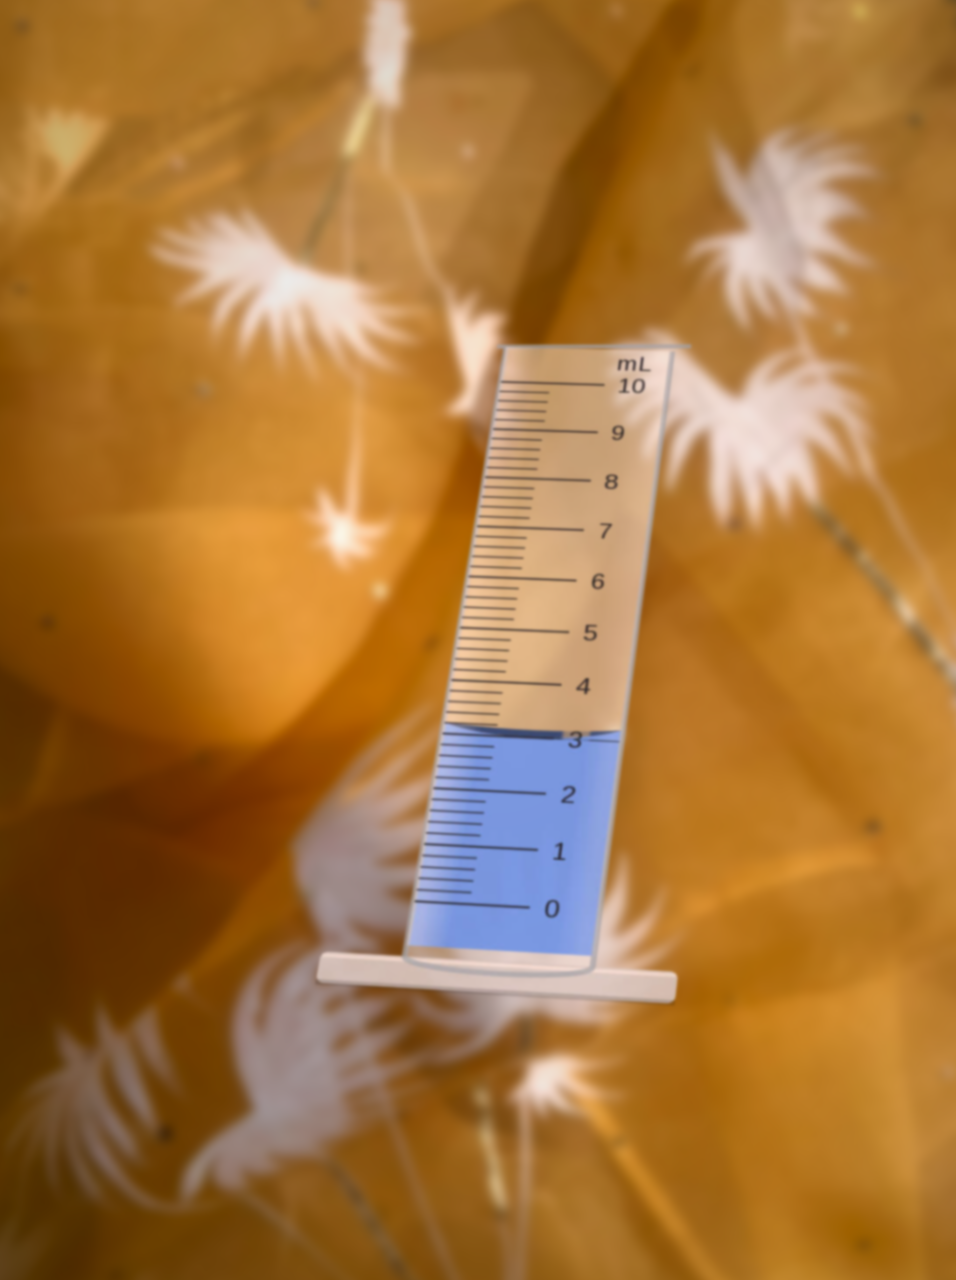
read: 3 mL
